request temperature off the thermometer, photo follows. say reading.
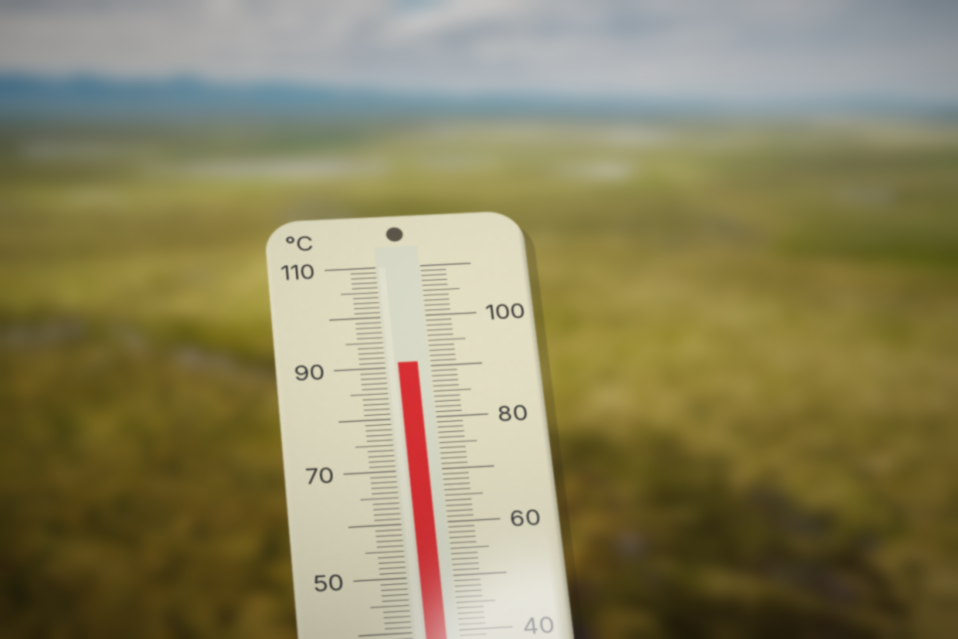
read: 91 °C
